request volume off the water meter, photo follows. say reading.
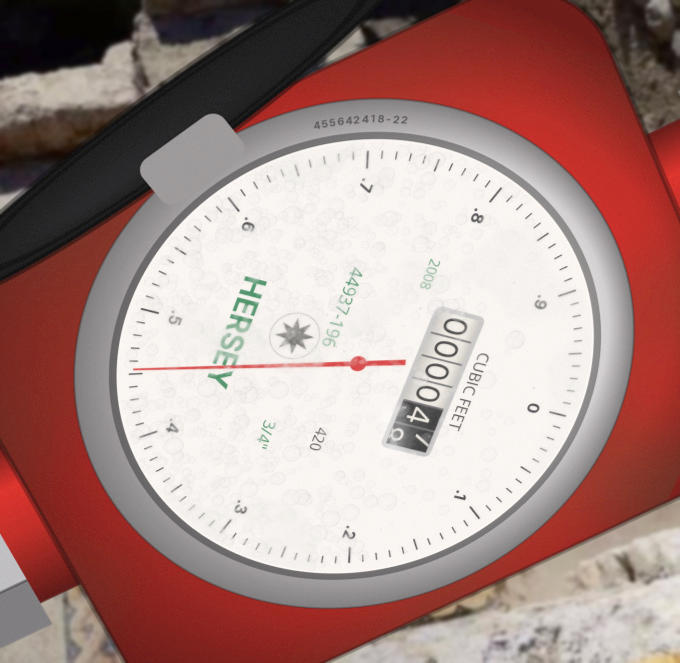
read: 47.45 ft³
